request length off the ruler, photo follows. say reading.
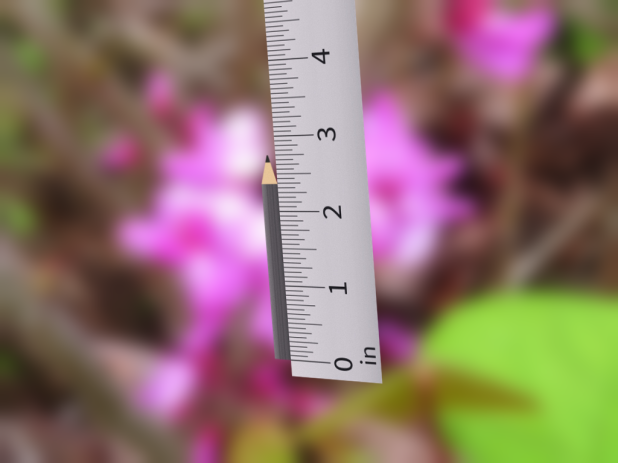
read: 2.75 in
